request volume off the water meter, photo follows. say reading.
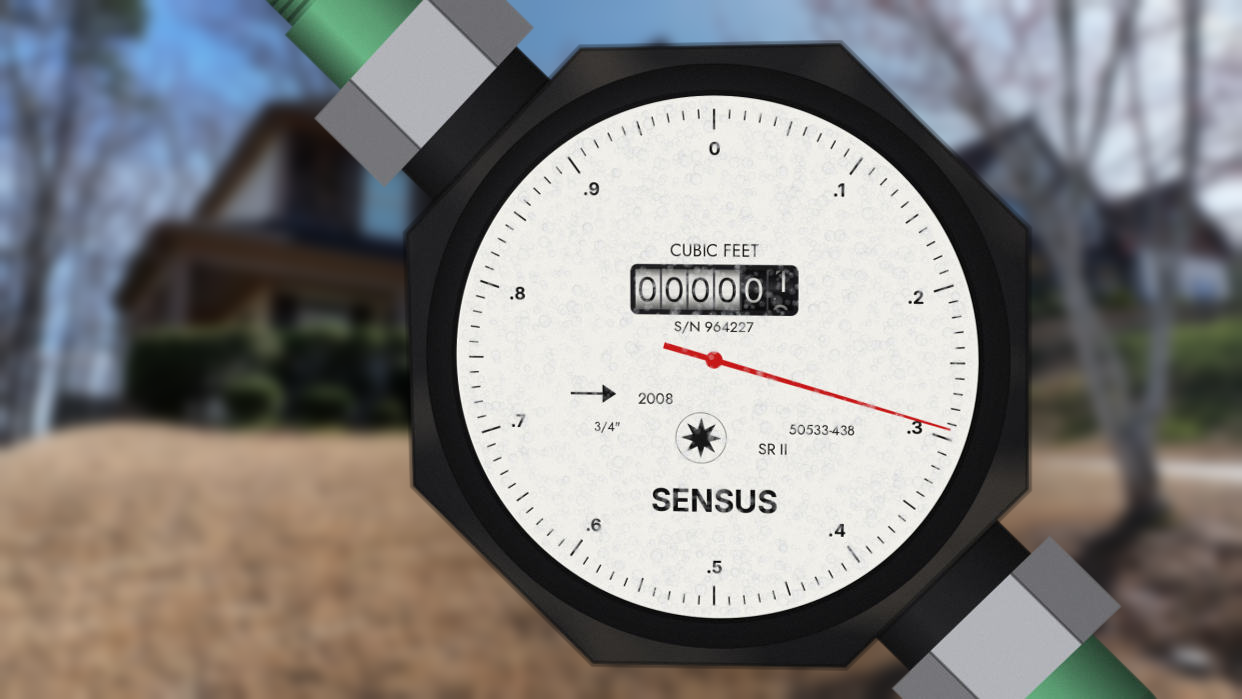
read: 1.29 ft³
